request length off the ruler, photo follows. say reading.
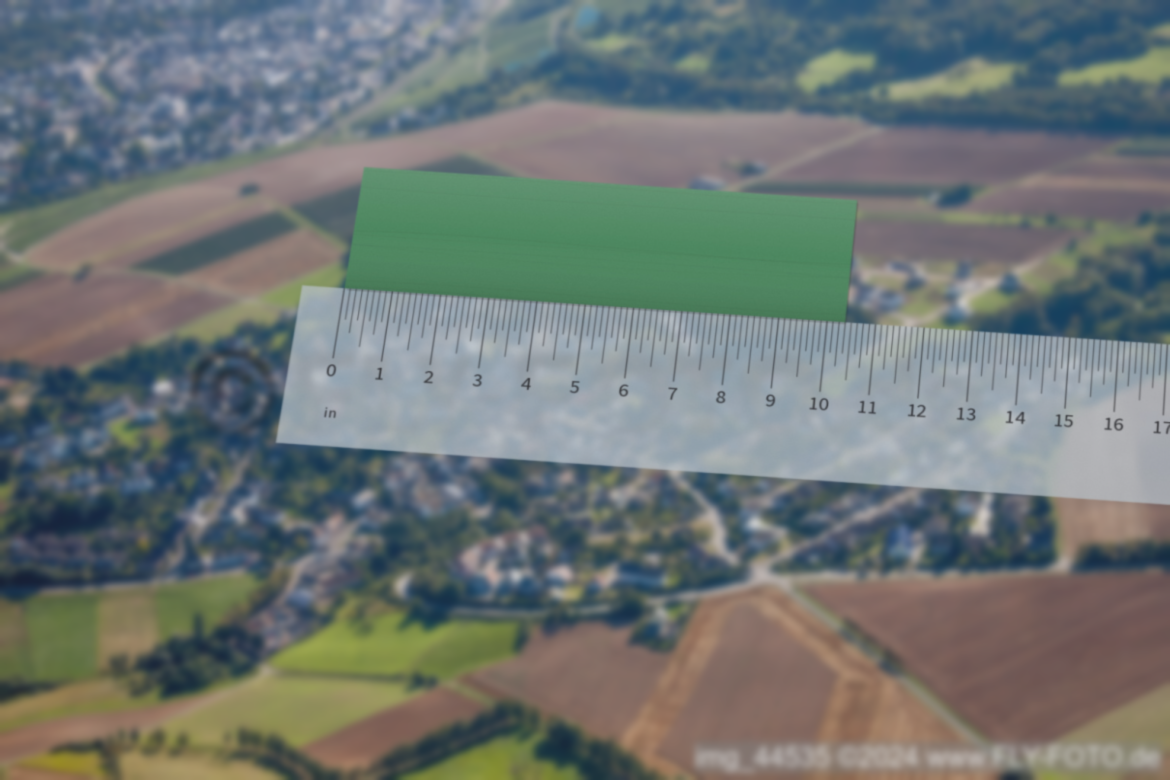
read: 10.375 in
